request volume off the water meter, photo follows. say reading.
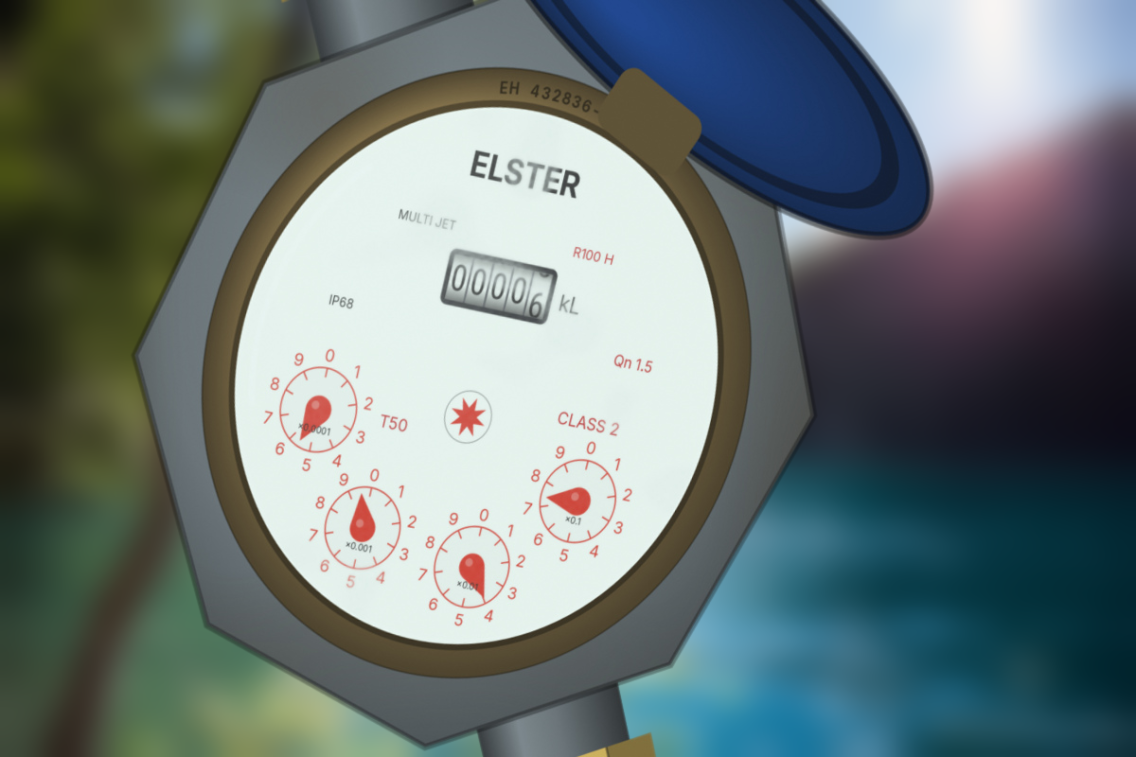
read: 5.7395 kL
